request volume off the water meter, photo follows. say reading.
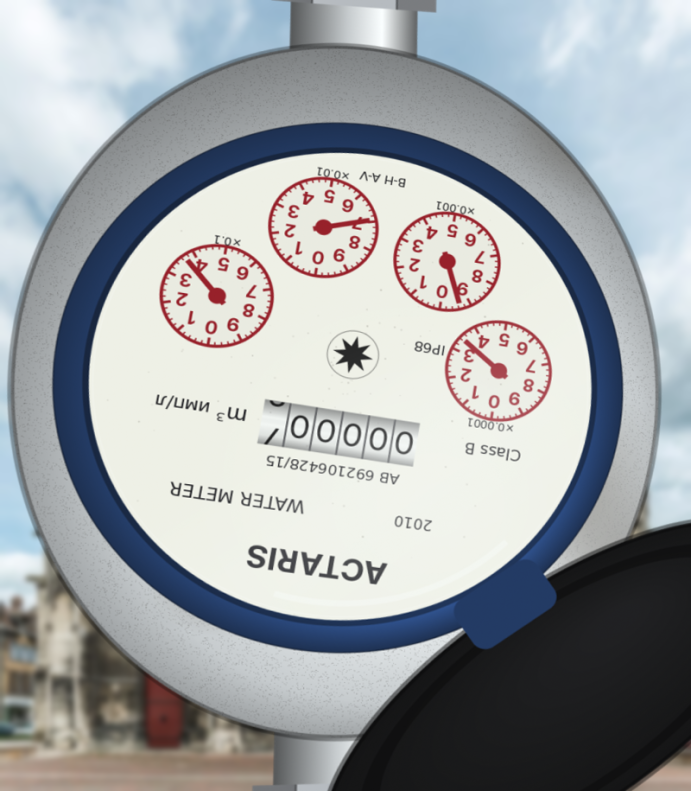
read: 7.3693 m³
